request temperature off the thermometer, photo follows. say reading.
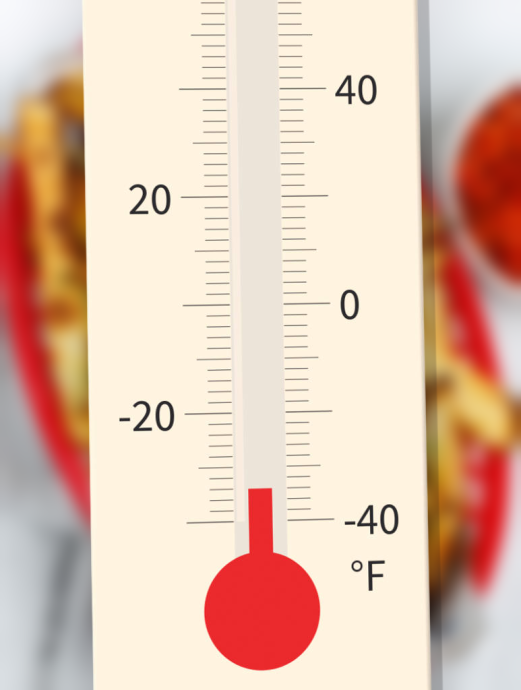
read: -34 °F
